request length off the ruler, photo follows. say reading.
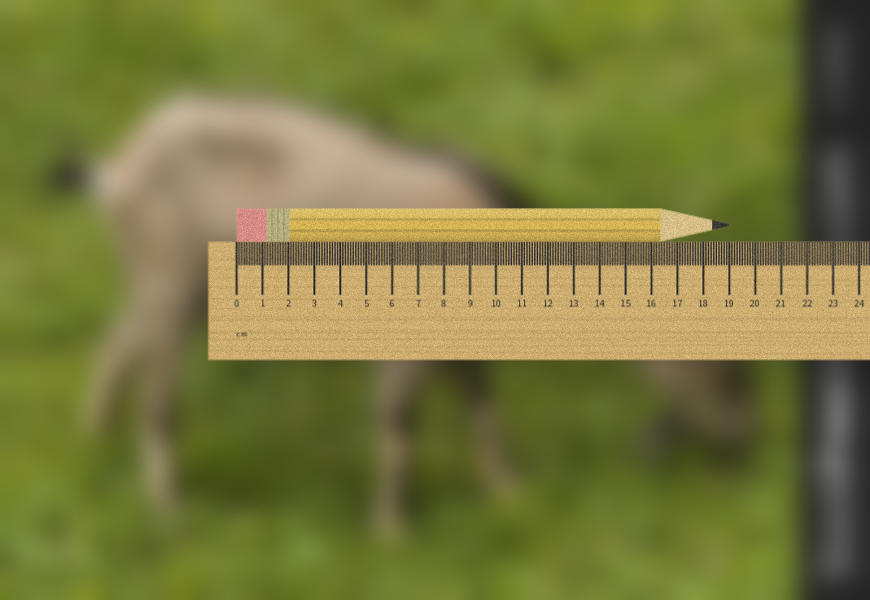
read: 19 cm
